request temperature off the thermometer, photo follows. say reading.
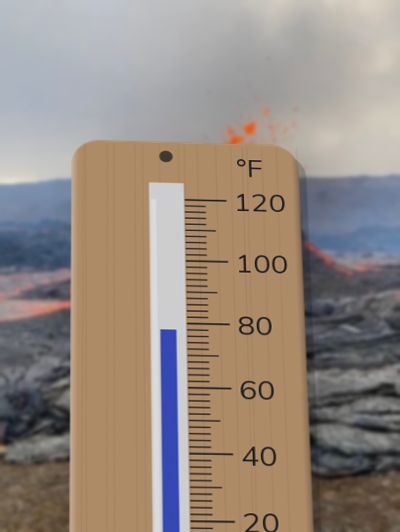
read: 78 °F
